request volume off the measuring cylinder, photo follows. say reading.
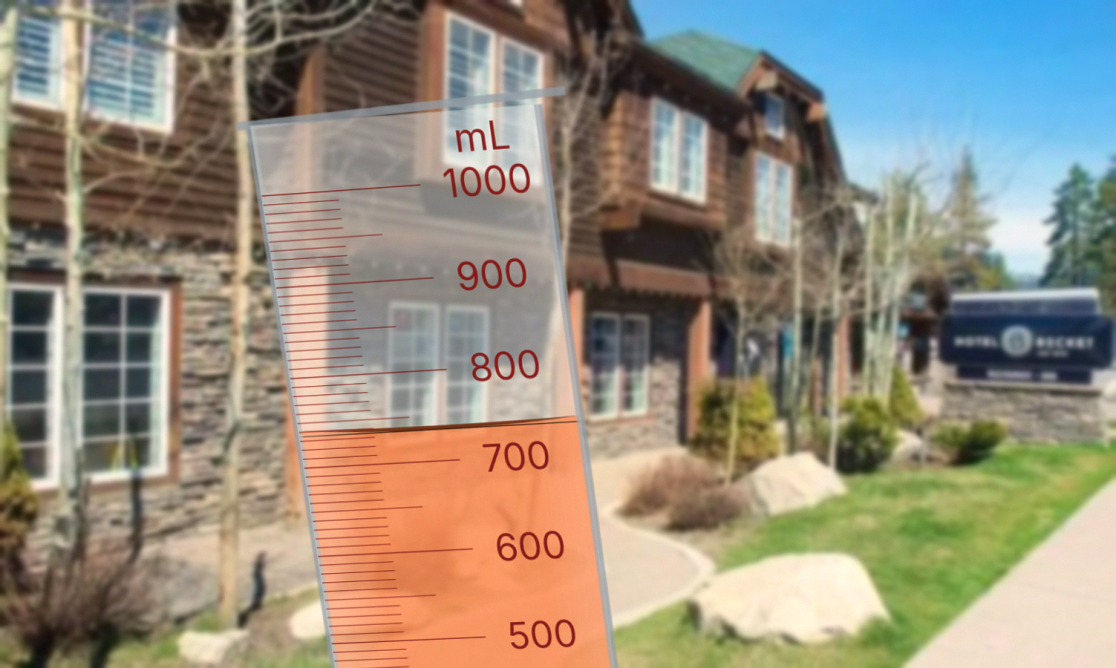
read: 735 mL
